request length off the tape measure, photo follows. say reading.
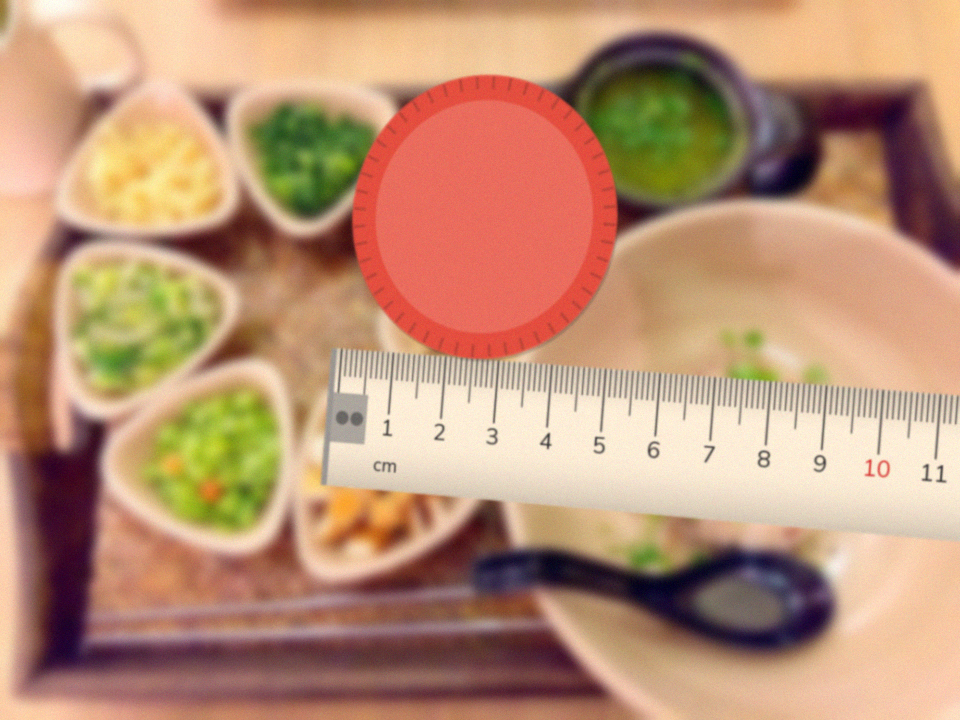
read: 5 cm
